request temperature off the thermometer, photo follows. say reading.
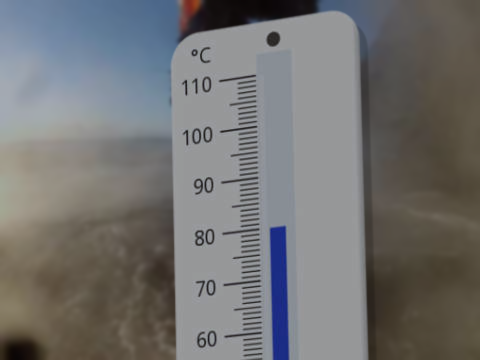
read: 80 °C
